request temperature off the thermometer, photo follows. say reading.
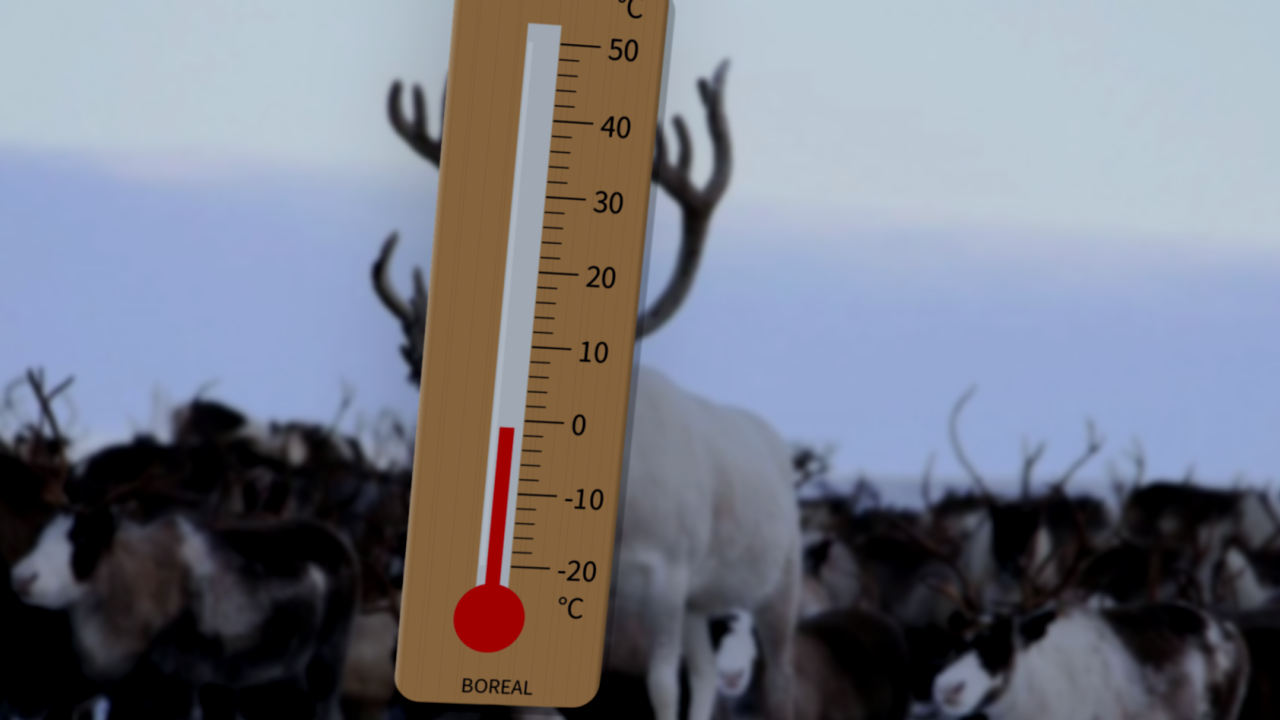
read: -1 °C
